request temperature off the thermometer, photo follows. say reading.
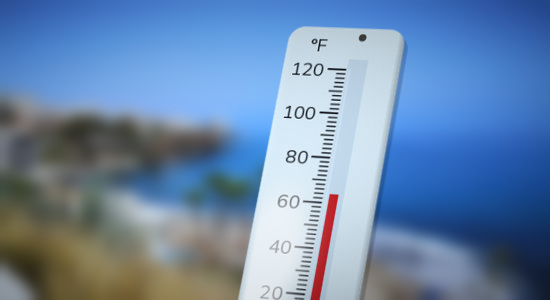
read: 64 °F
